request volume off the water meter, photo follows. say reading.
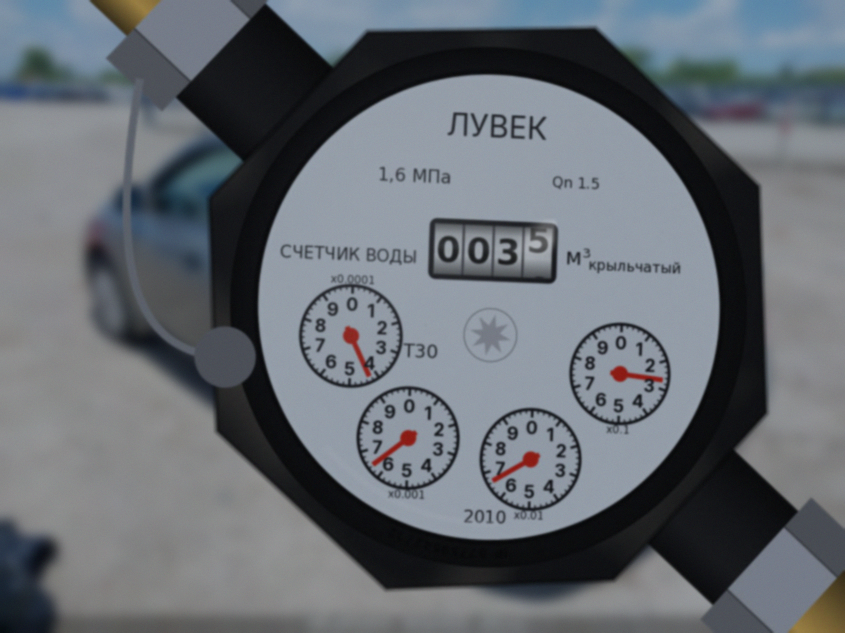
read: 35.2664 m³
